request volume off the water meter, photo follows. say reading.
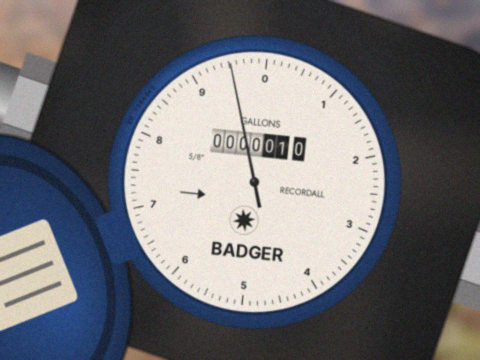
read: 9.5 gal
